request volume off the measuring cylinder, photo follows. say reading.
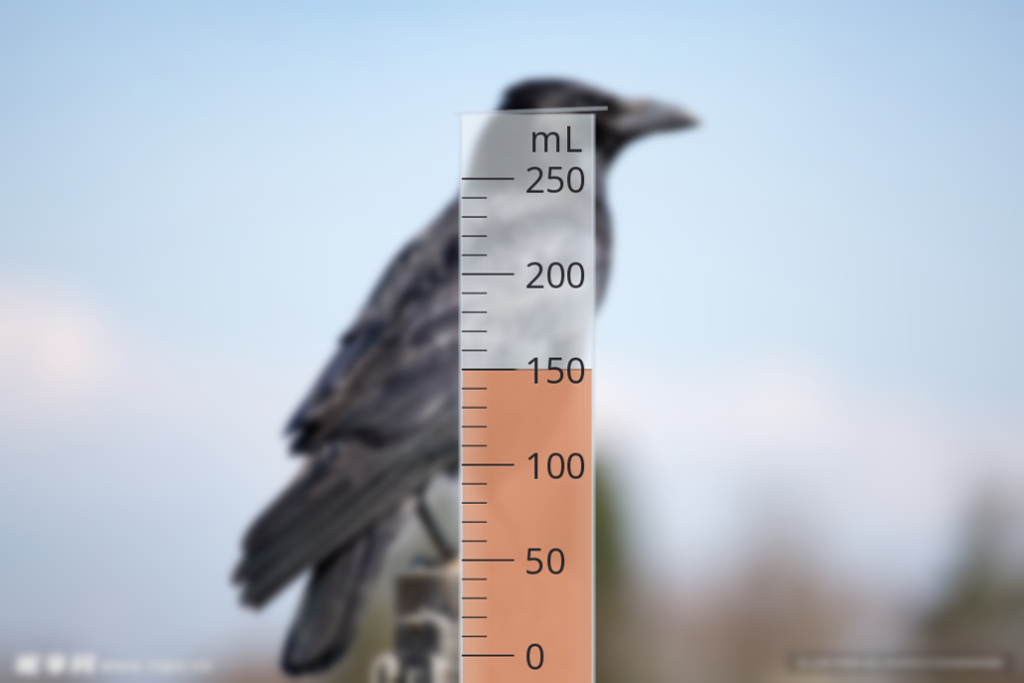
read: 150 mL
